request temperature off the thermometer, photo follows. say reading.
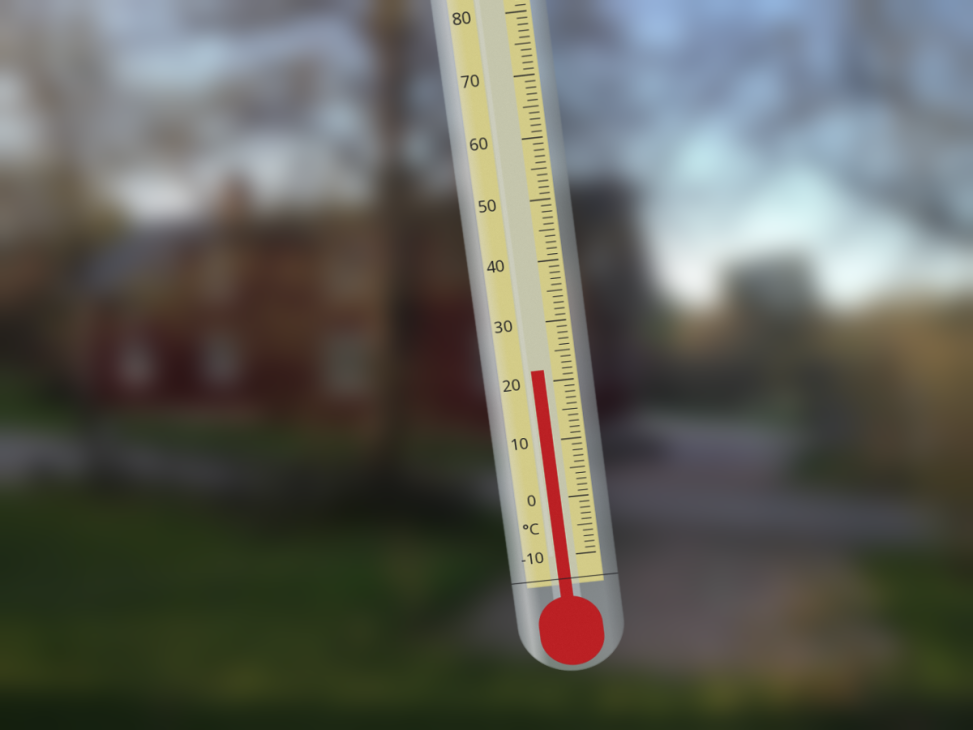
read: 22 °C
